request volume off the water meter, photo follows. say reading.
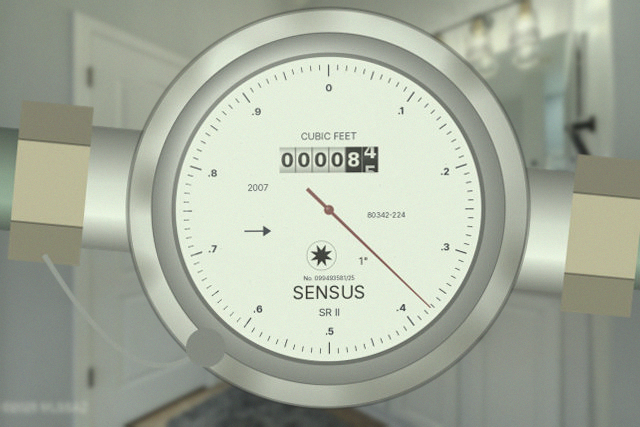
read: 84.37 ft³
